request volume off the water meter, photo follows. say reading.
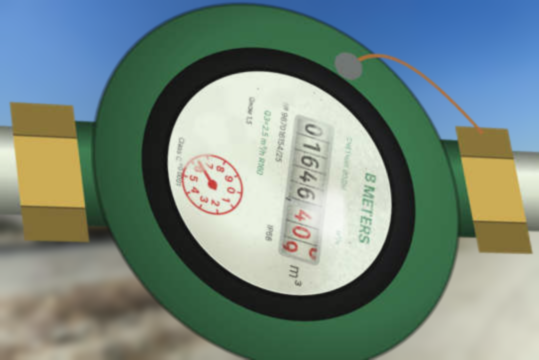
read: 1646.4086 m³
